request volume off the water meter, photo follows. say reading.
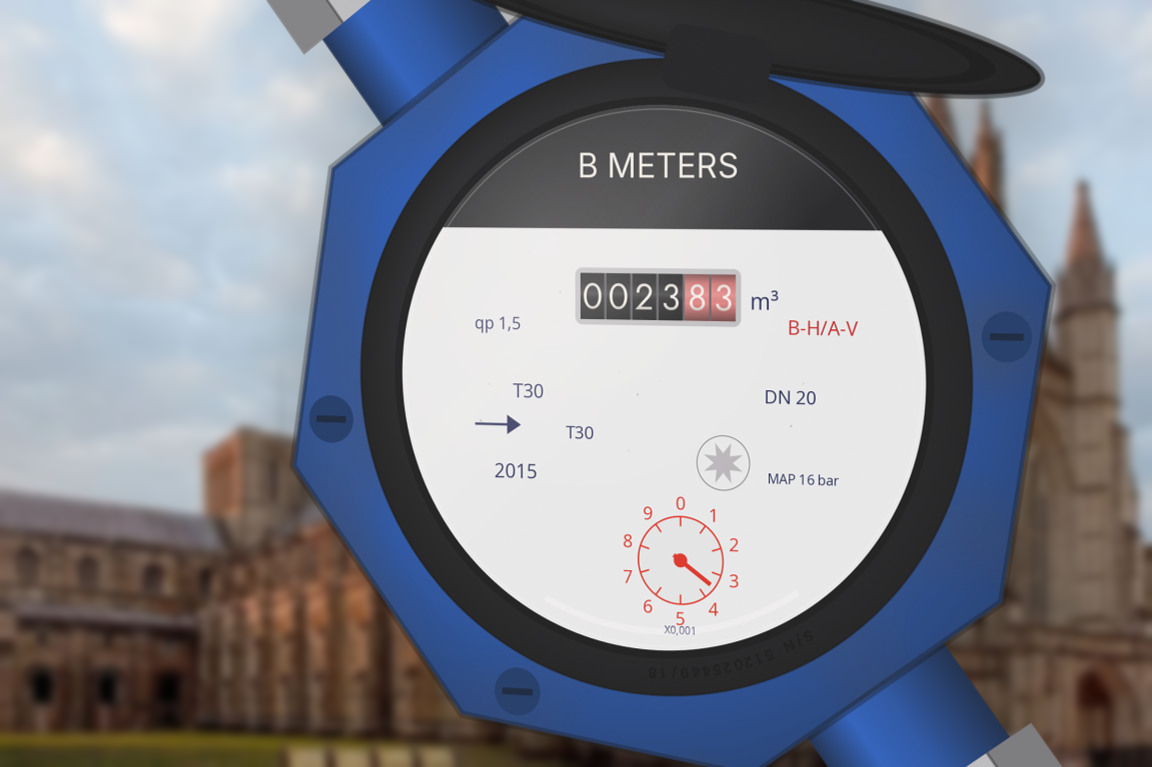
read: 23.833 m³
